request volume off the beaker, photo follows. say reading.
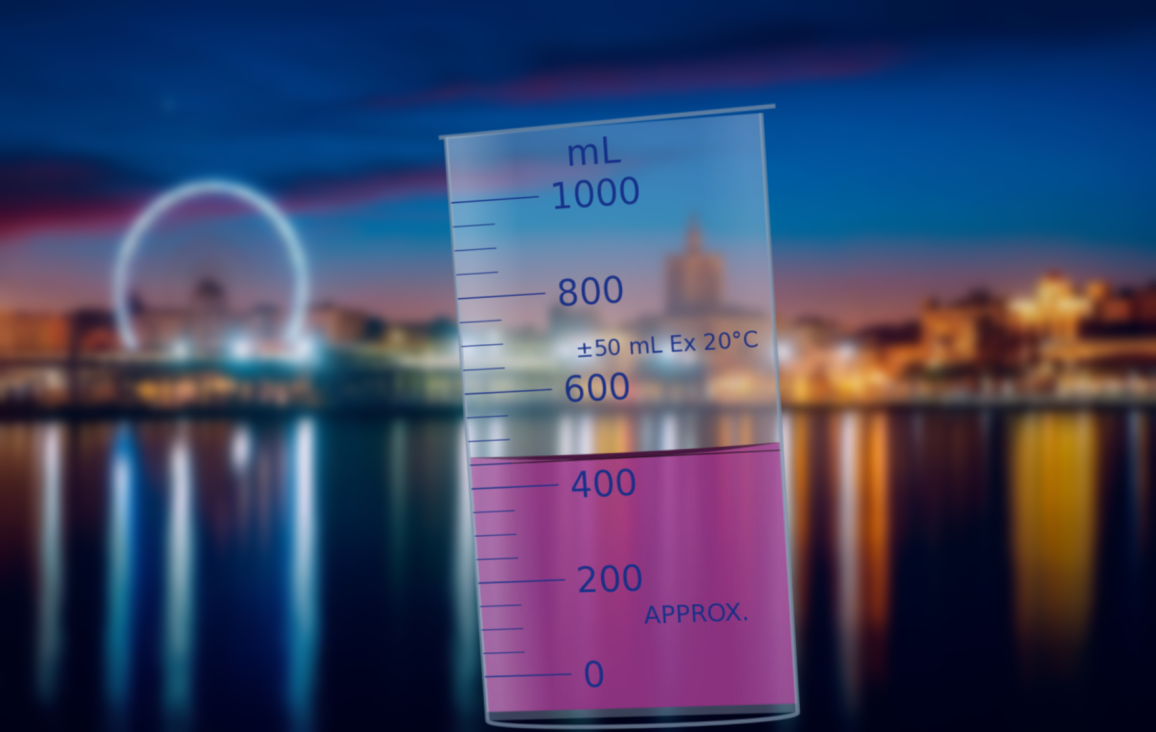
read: 450 mL
